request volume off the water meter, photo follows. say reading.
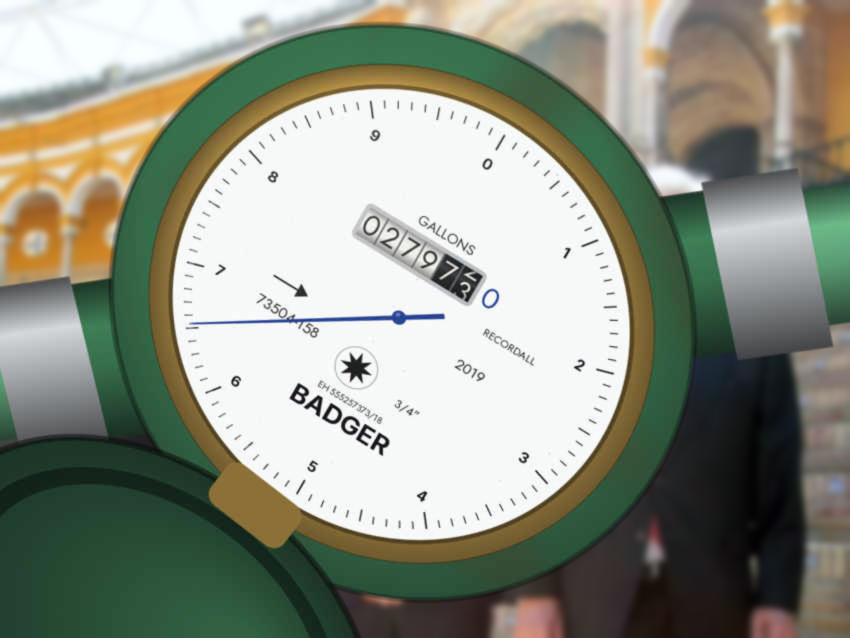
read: 279726.5 gal
